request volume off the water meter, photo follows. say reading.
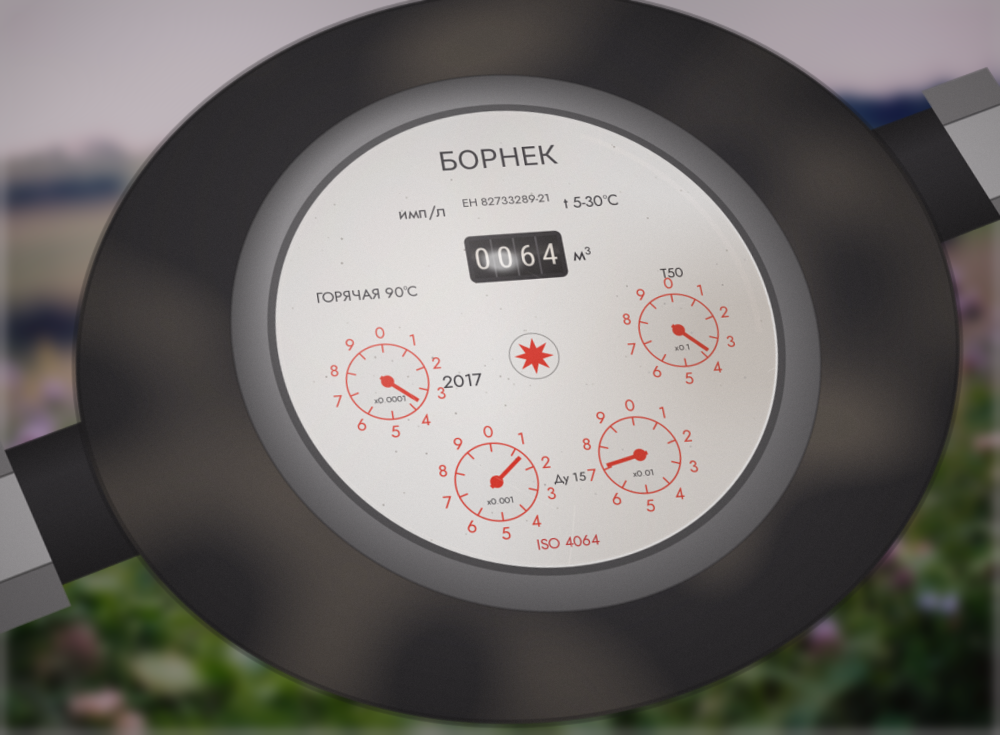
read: 64.3713 m³
